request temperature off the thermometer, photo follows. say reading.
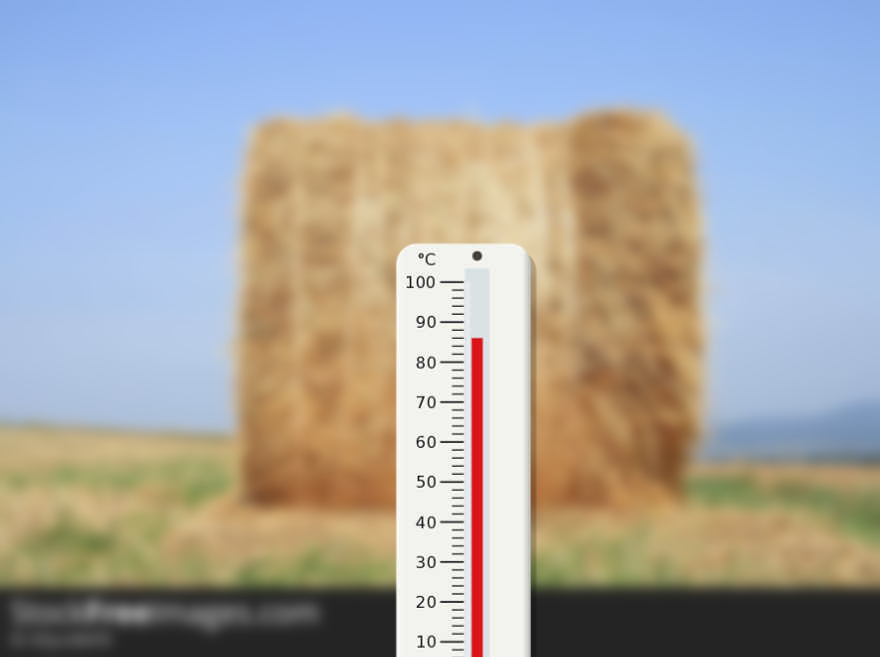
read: 86 °C
